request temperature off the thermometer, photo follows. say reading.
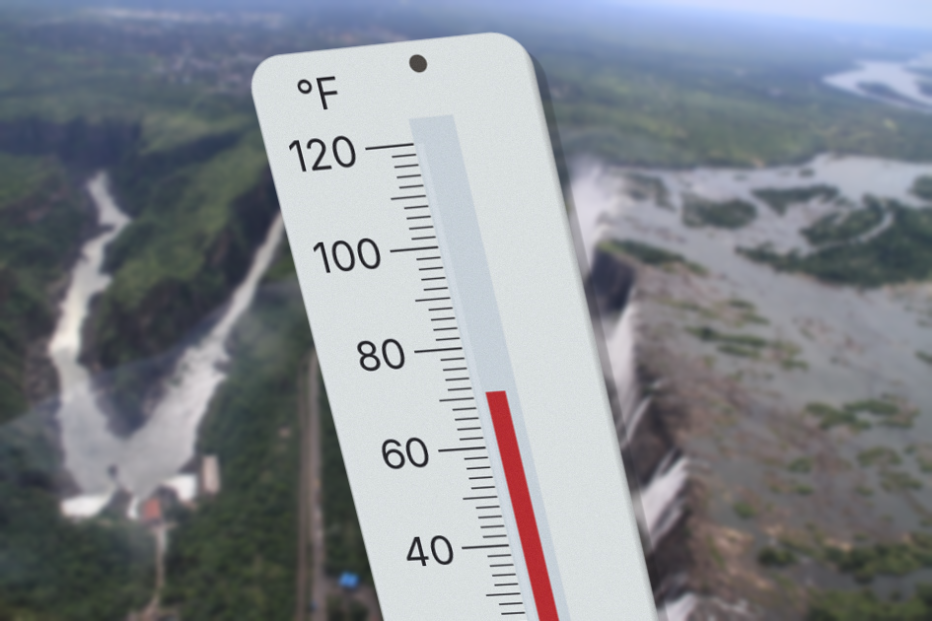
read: 71 °F
